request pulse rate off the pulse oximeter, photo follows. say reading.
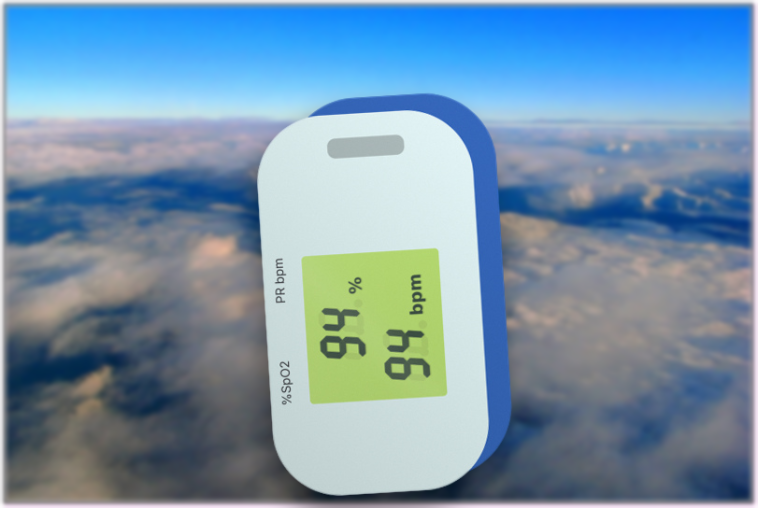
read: 94 bpm
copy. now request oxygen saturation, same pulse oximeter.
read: 94 %
